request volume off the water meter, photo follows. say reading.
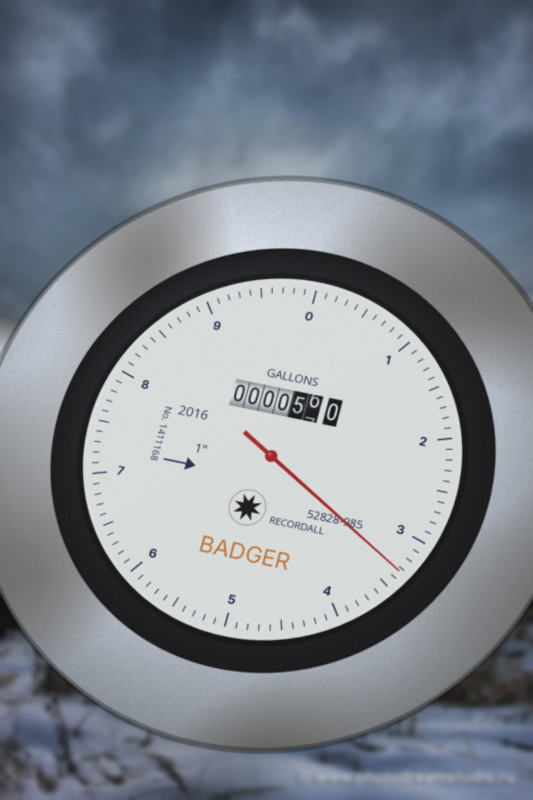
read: 563.3 gal
